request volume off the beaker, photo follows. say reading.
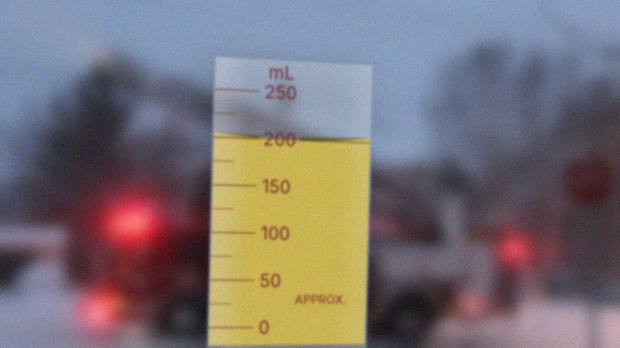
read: 200 mL
